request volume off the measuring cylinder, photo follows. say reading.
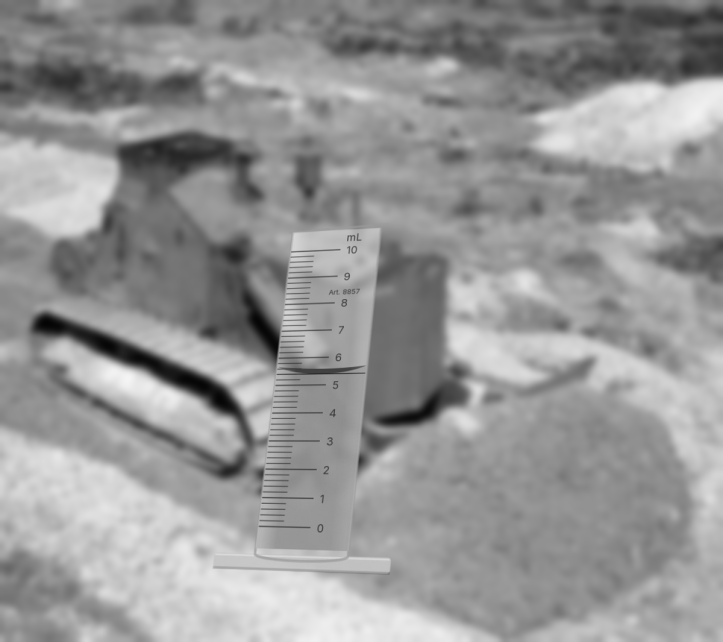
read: 5.4 mL
